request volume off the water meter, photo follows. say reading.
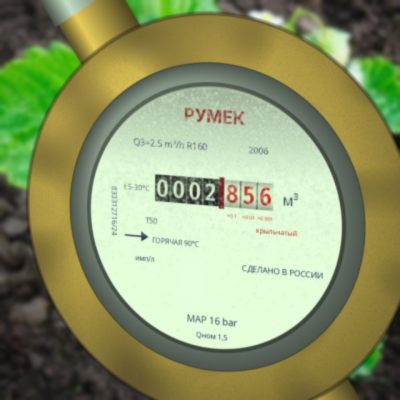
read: 2.856 m³
